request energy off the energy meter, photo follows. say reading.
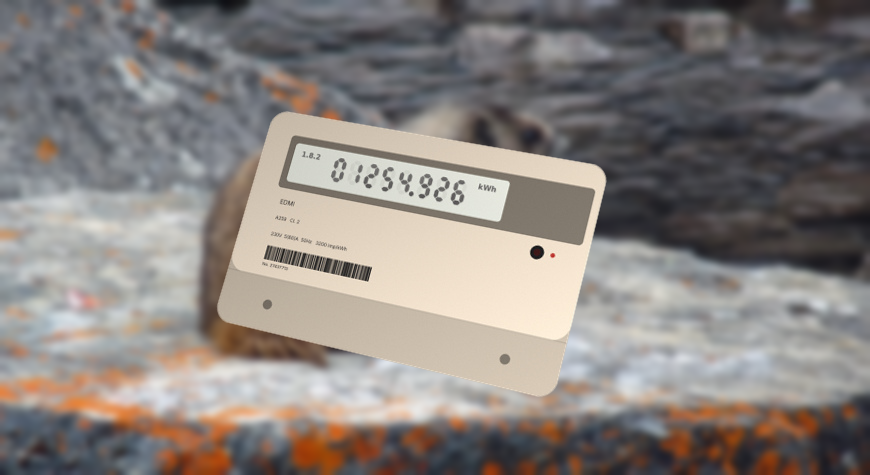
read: 1254.926 kWh
